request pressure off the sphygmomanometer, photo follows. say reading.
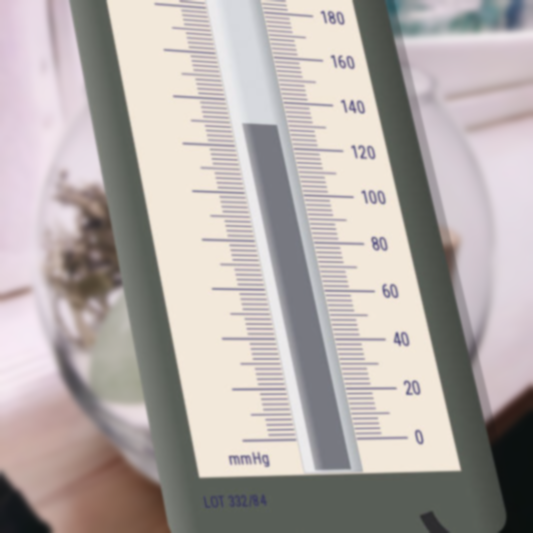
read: 130 mmHg
